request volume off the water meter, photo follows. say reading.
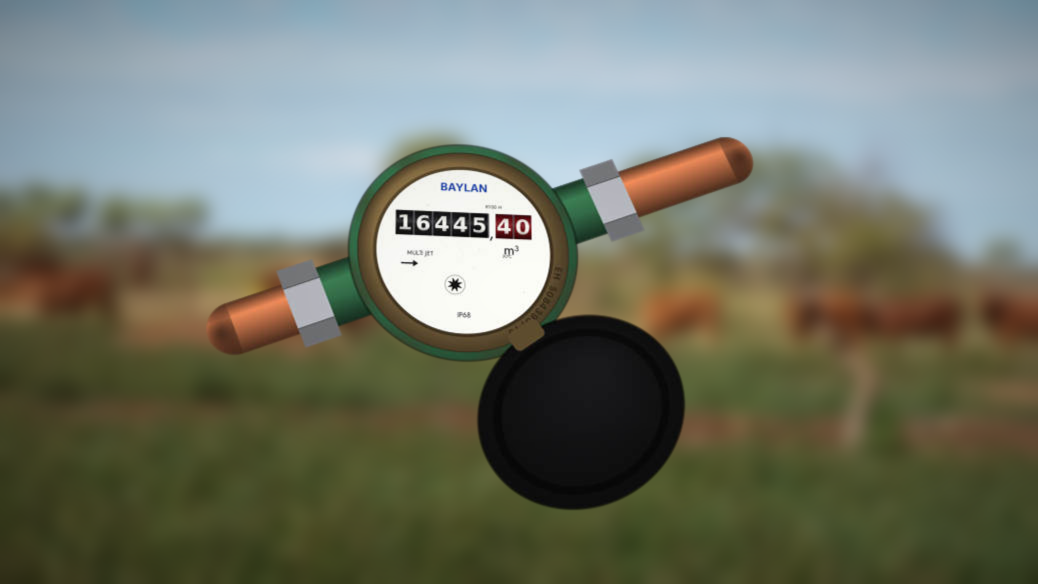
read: 16445.40 m³
